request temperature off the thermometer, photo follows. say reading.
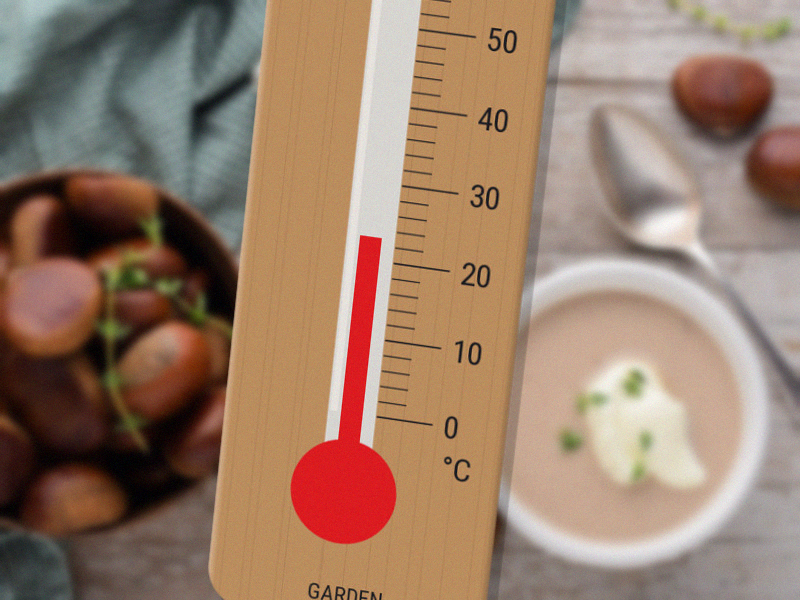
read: 23 °C
